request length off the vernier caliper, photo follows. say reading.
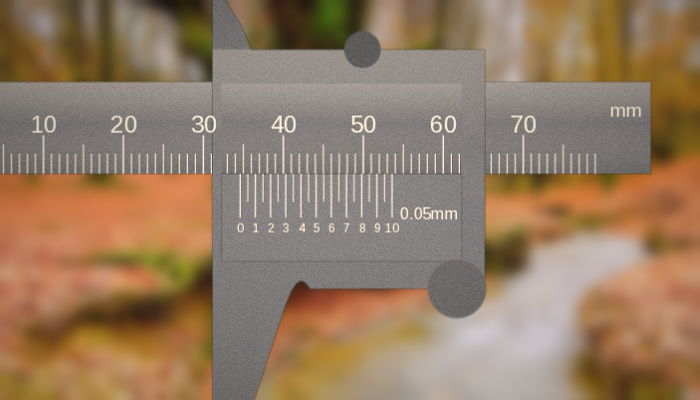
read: 34.6 mm
